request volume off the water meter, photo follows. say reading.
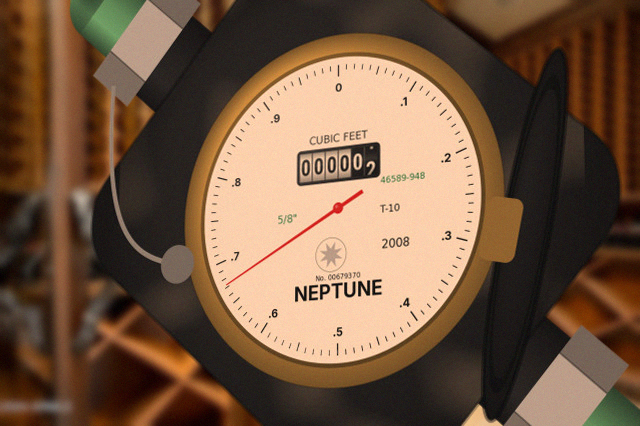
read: 1.67 ft³
